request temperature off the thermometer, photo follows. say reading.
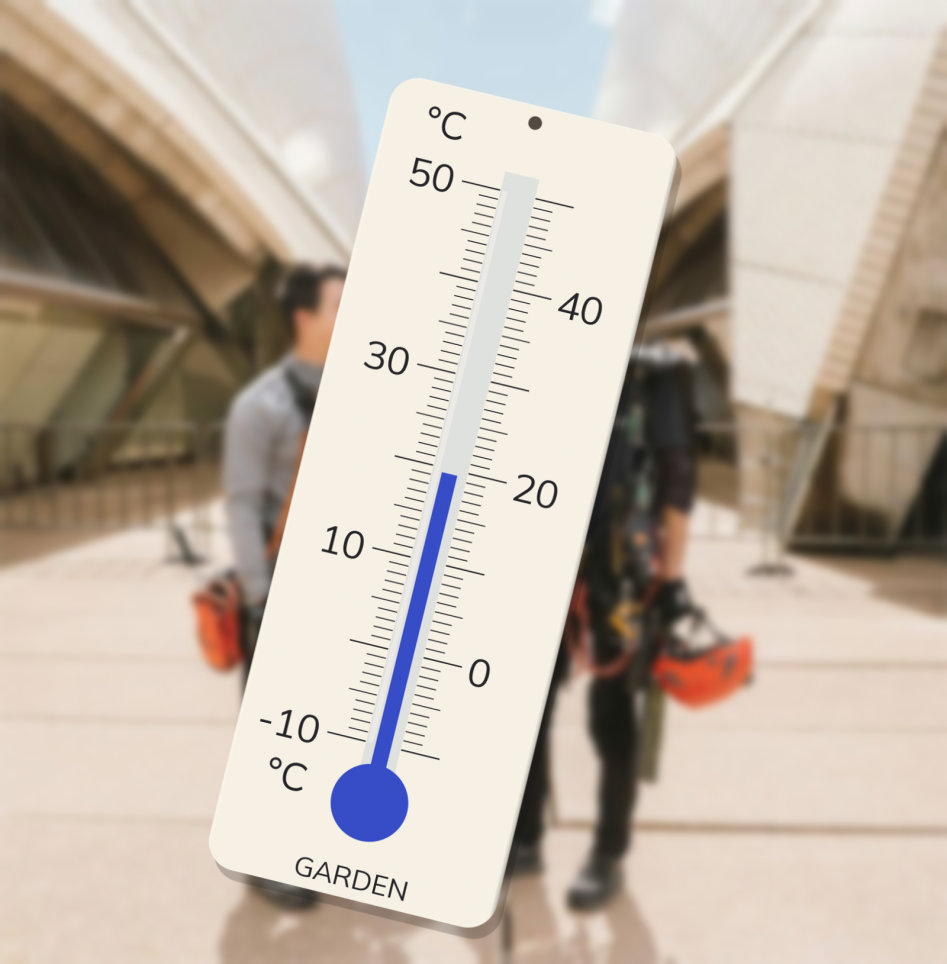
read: 19.5 °C
